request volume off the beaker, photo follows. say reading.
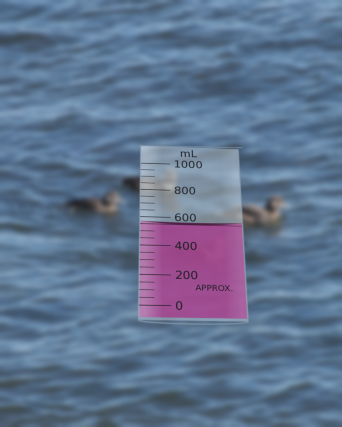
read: 550 mL
